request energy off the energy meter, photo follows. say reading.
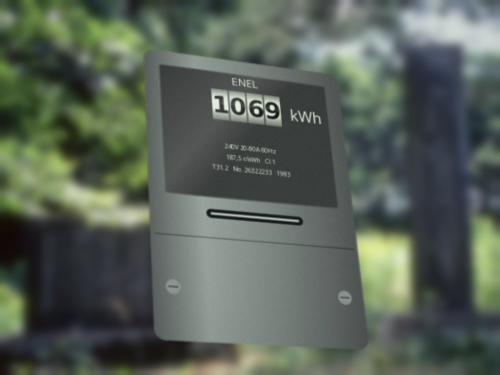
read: 1069 kWh
